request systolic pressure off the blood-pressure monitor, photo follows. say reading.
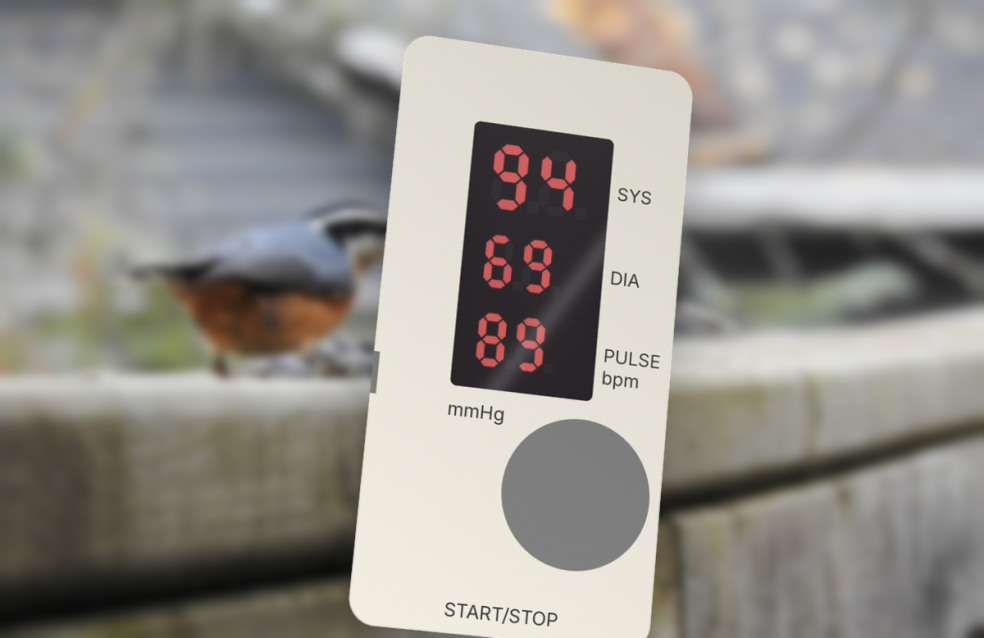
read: 94 mmHg
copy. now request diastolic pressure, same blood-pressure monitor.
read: 69 mmHg
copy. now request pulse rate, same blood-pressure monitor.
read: 89 bpm
